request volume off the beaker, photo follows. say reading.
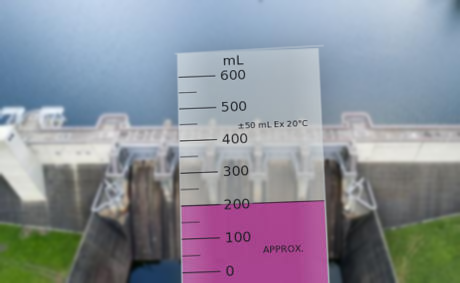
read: 200 mL
